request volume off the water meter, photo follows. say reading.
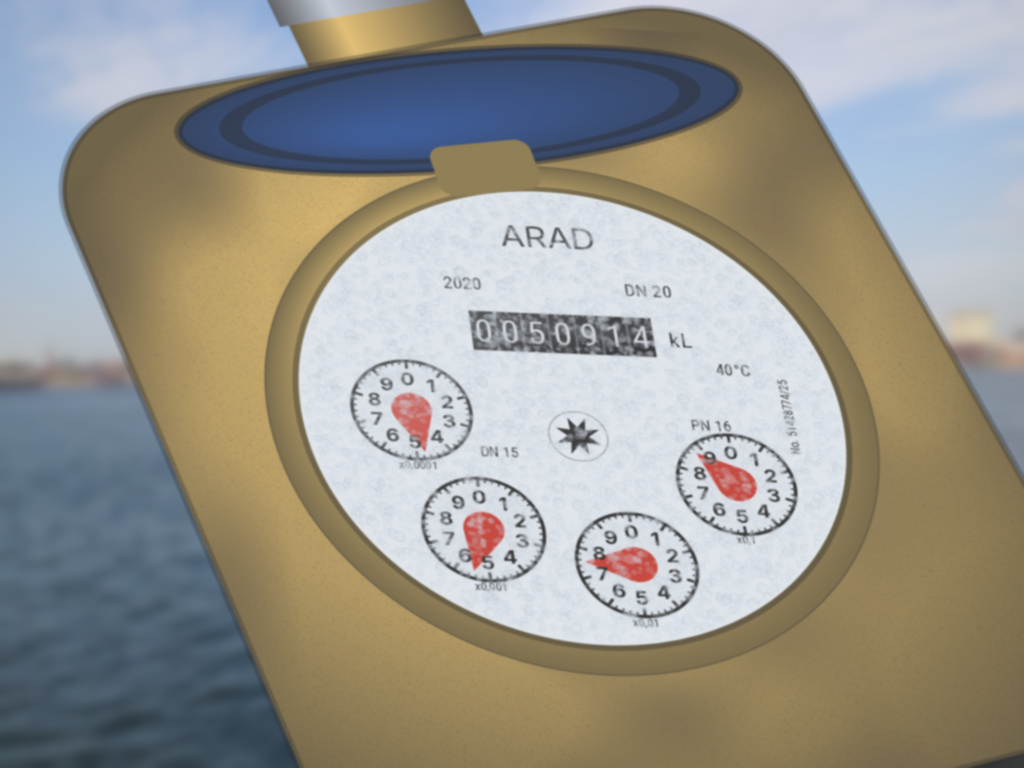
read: 50914.8754 kL
